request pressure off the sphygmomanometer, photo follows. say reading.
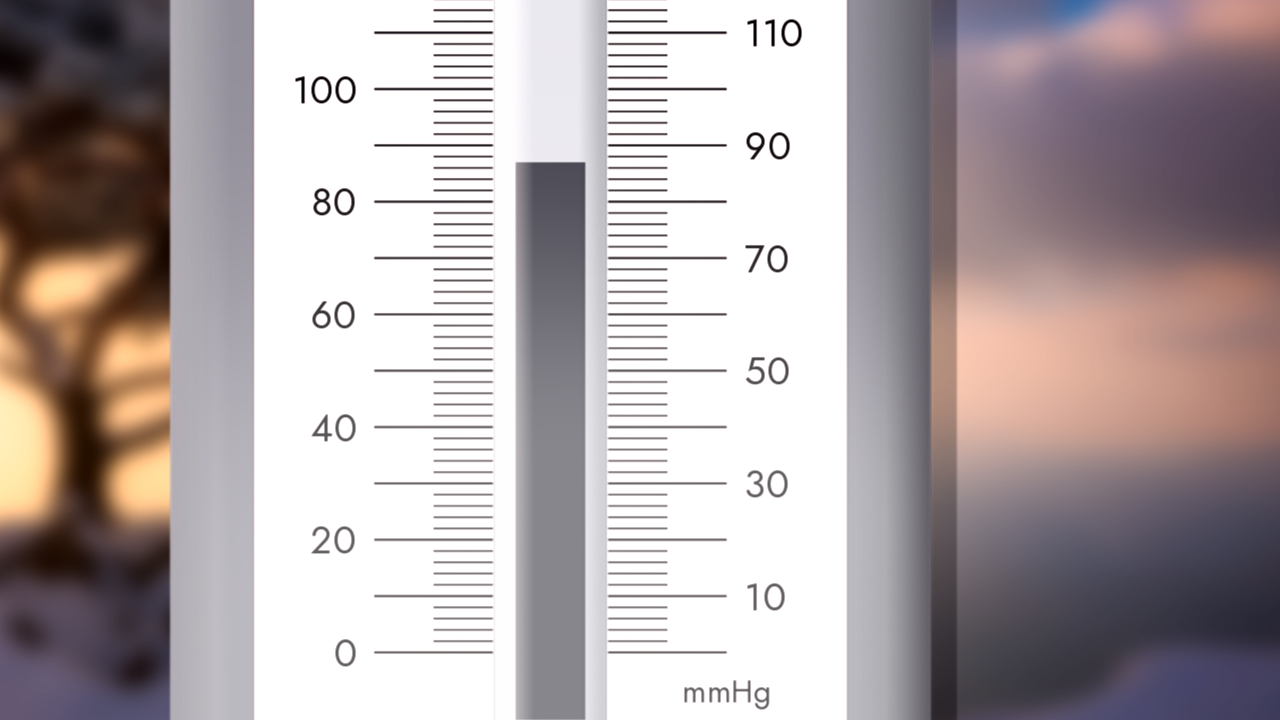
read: 87 mmHg
